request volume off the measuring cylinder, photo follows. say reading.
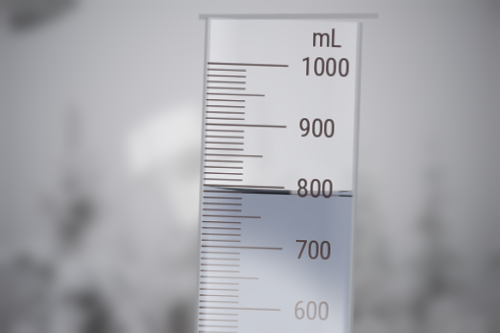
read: 790 mL
